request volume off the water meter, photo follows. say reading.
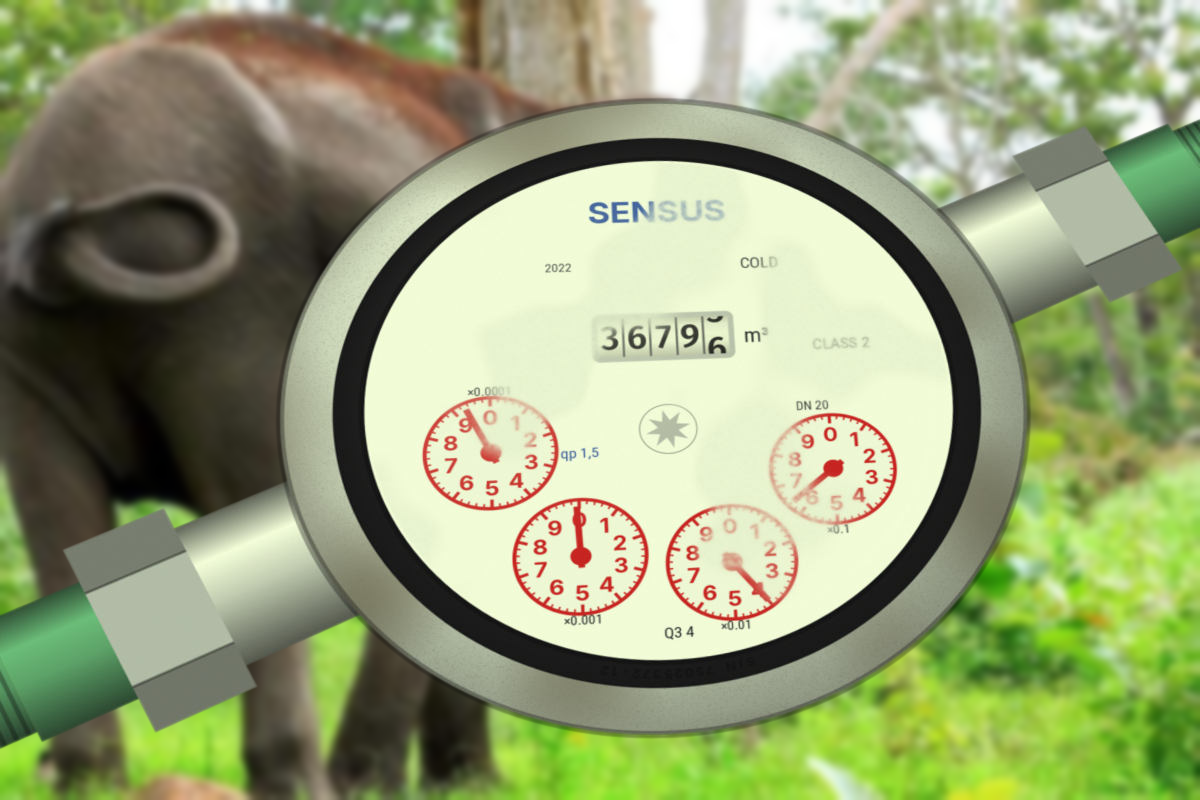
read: 36795.6399 m³
